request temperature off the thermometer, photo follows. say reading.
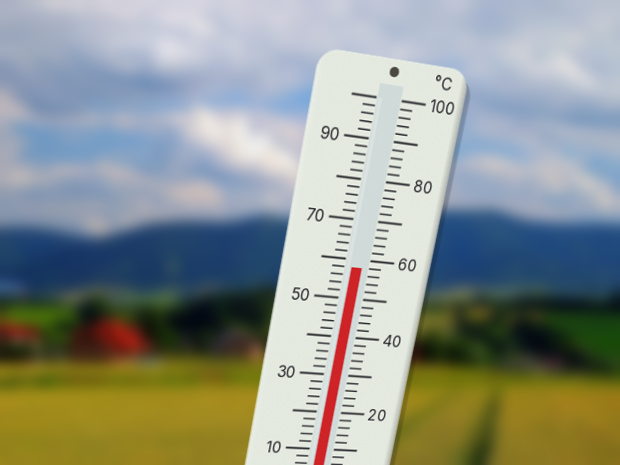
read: 58 °C
